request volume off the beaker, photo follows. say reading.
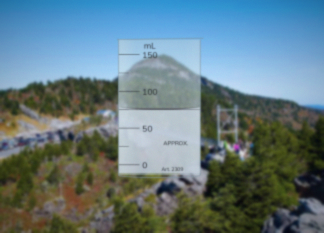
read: 75 mL
